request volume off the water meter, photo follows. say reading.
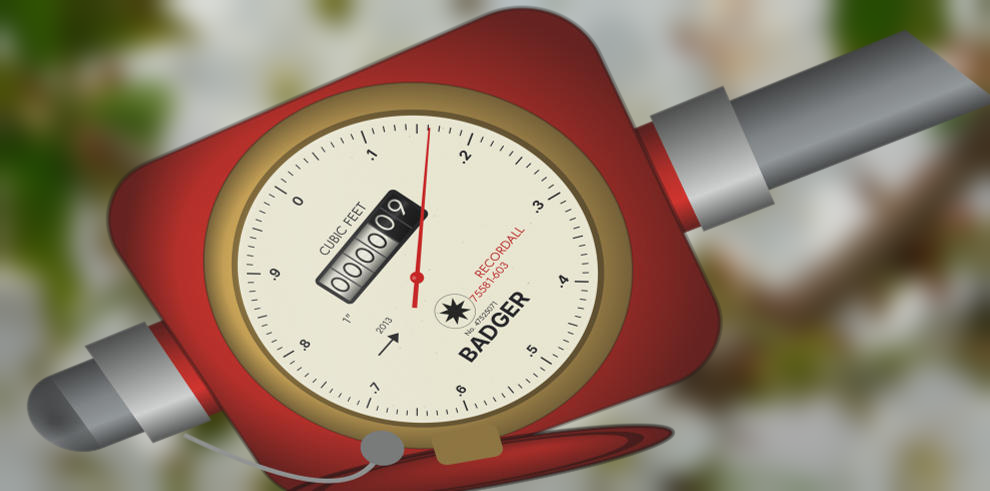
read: 9.16 ft³
